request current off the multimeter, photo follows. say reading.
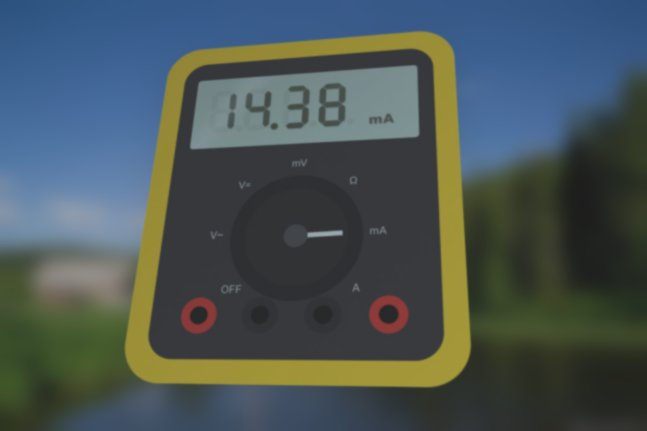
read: 14.38 mA
